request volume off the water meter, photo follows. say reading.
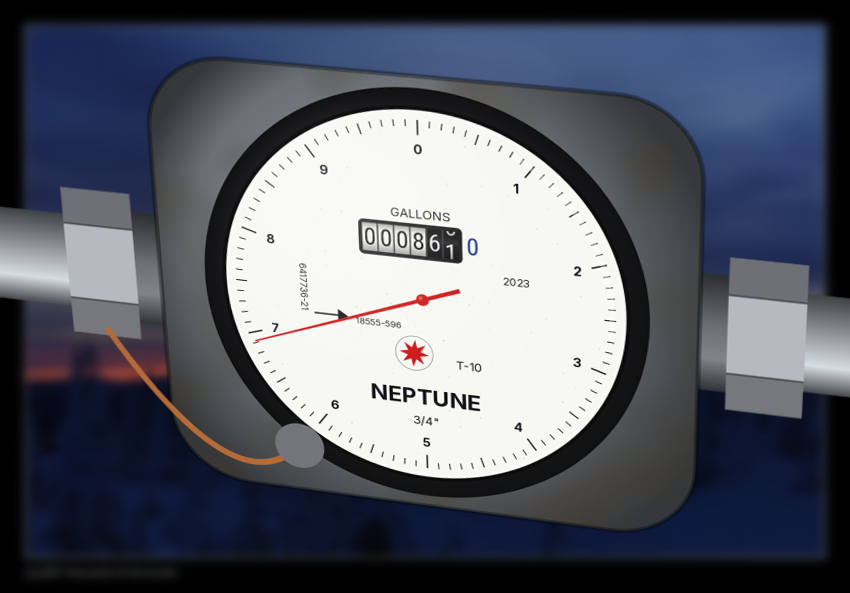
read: 8606.9 gal
